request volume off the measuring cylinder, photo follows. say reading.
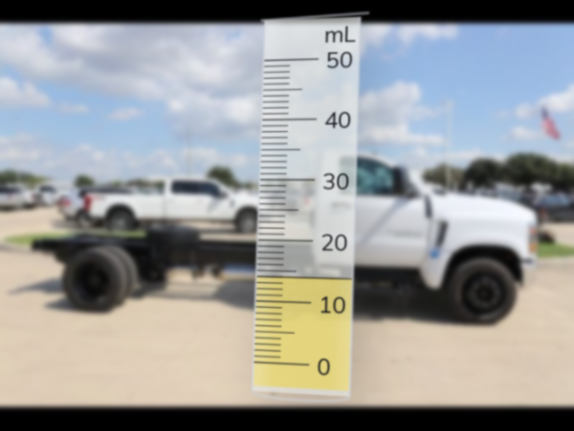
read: 14 mL
